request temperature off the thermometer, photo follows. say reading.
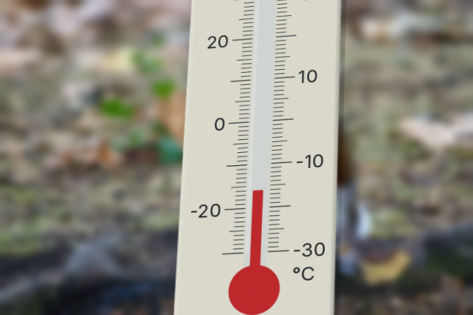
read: -16 °C
